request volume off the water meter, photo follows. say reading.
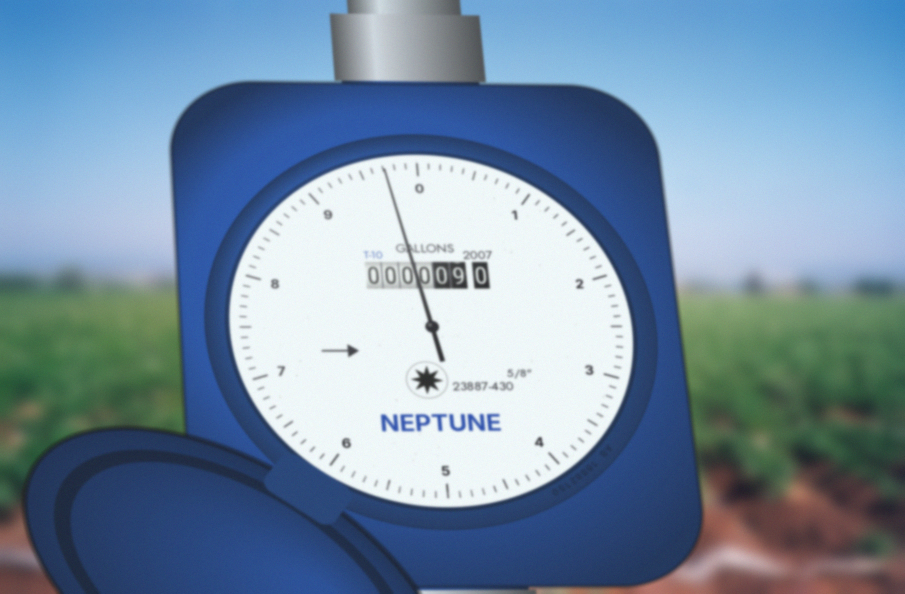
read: 89.7 gal
